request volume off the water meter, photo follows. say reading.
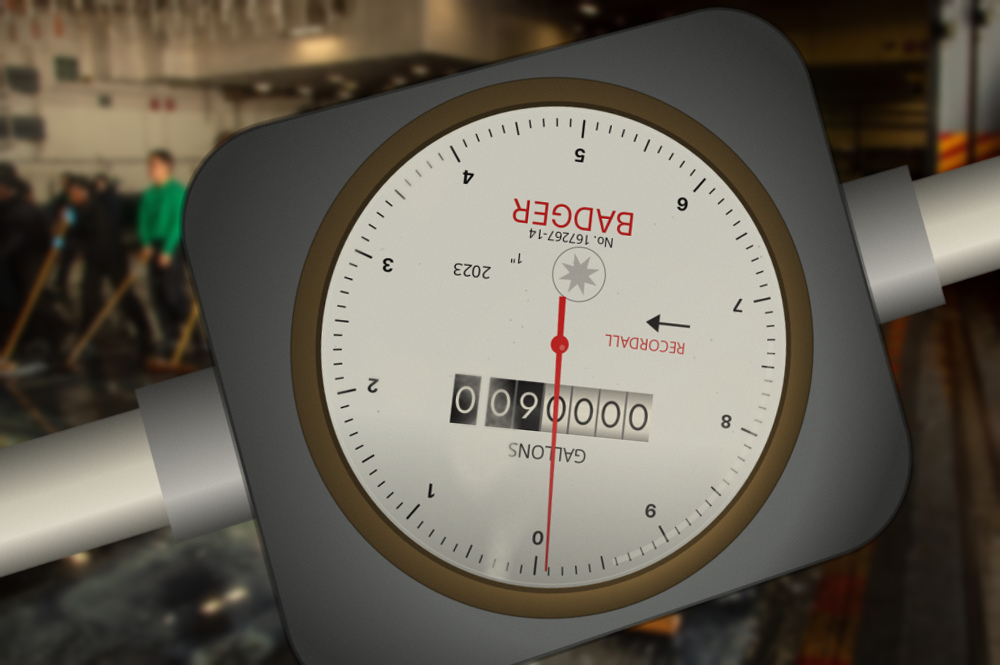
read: 599.9 gal
